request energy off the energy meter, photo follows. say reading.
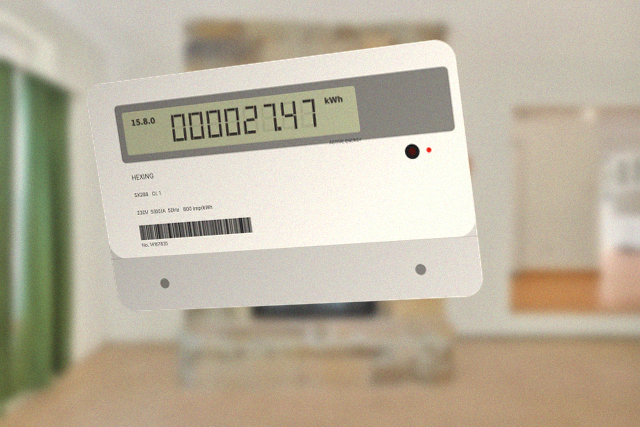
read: 27.47 kWh
